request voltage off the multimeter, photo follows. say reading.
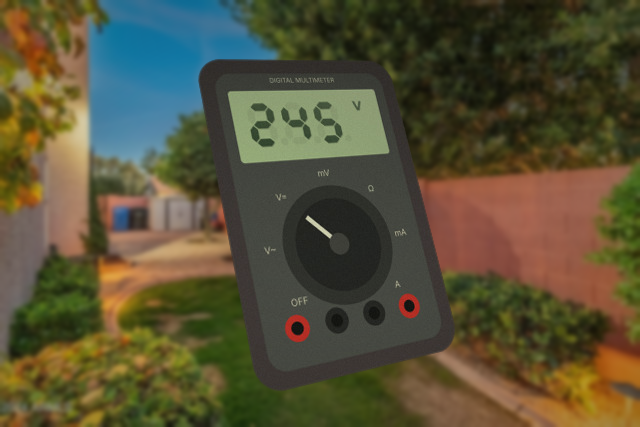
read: 245 V
